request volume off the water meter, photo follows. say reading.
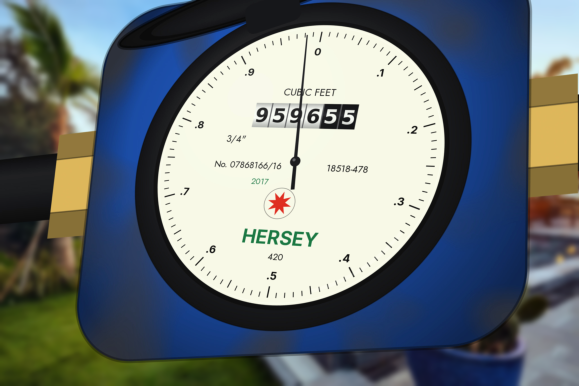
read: 959654.98 ft³
